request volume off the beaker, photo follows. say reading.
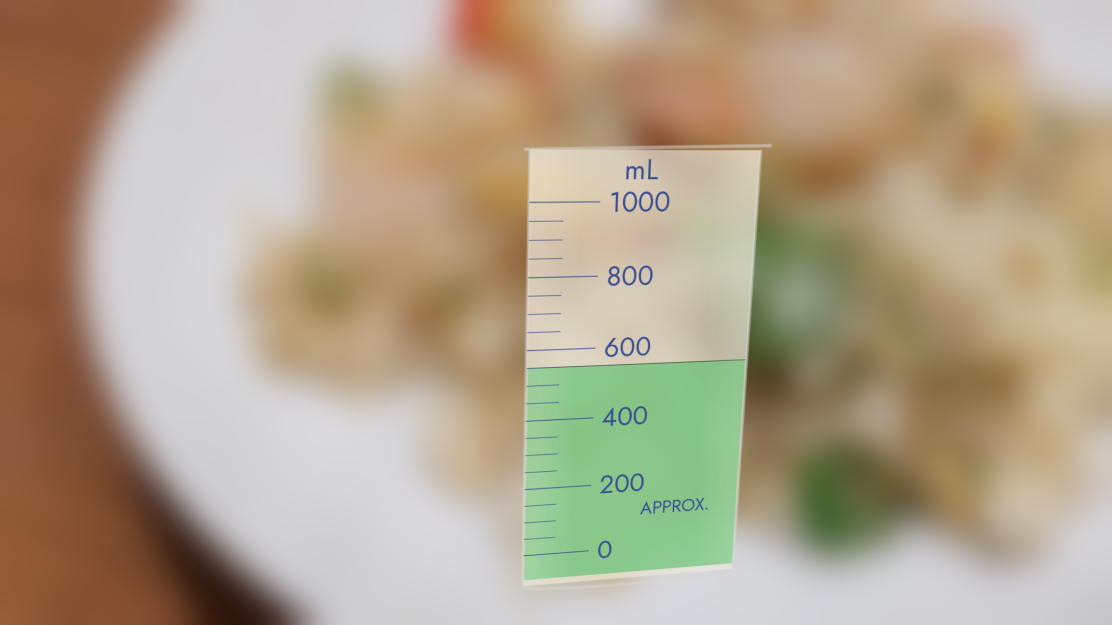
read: 550 mL
